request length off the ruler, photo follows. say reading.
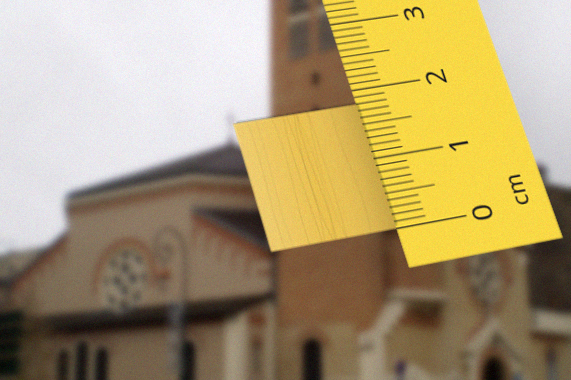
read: 1.8 cm
